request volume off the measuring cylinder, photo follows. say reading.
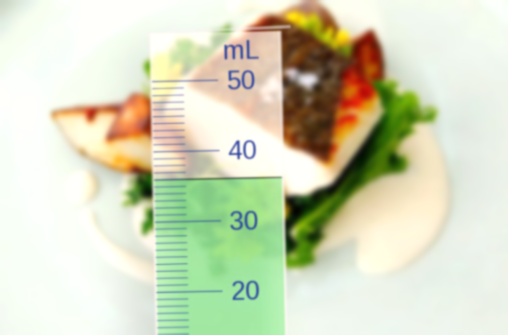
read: 36 mL
